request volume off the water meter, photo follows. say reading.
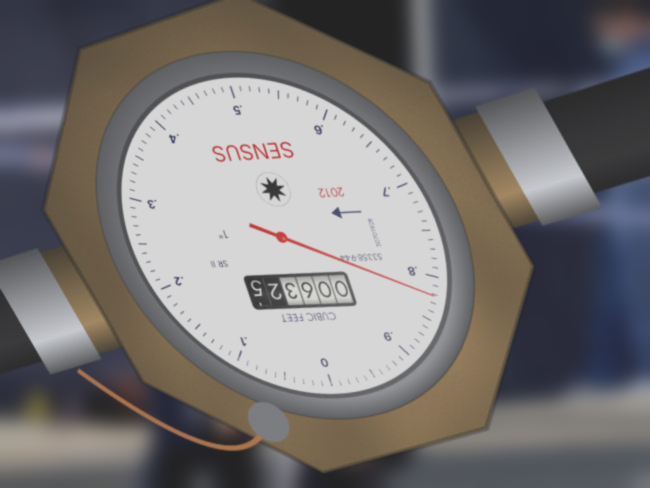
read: 6324.82 ft³
